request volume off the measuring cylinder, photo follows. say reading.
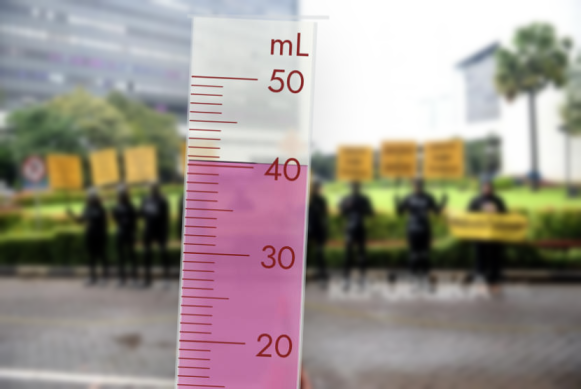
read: 40.5 mL
